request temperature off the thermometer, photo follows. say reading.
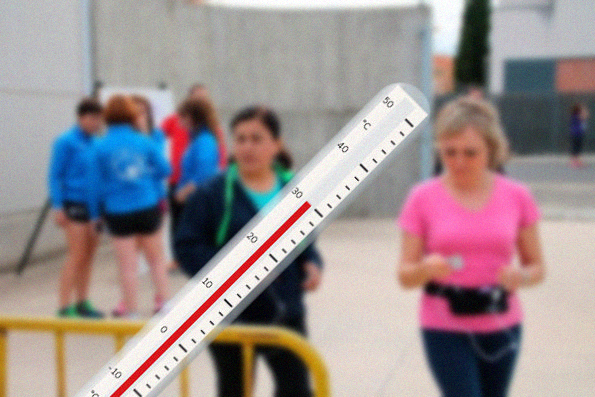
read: 30 °C
